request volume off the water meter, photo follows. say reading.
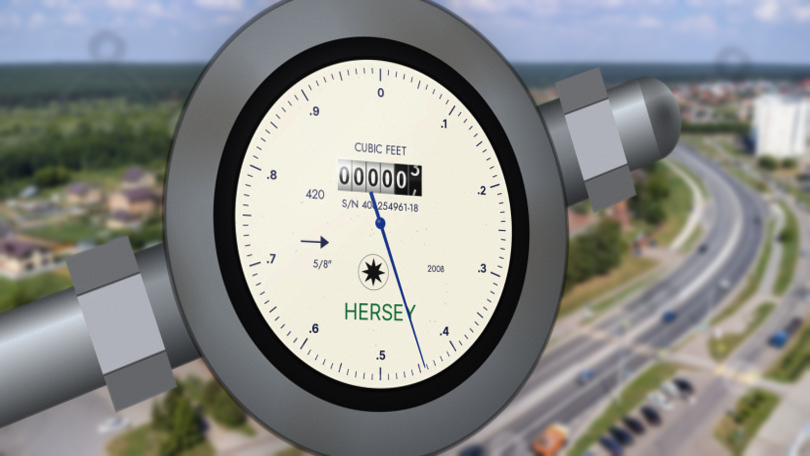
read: 3.44 ft³
